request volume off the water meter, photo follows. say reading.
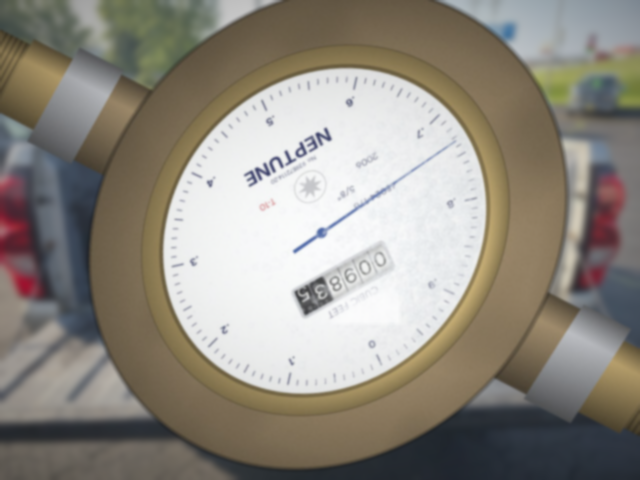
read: 9834.73 ft³
